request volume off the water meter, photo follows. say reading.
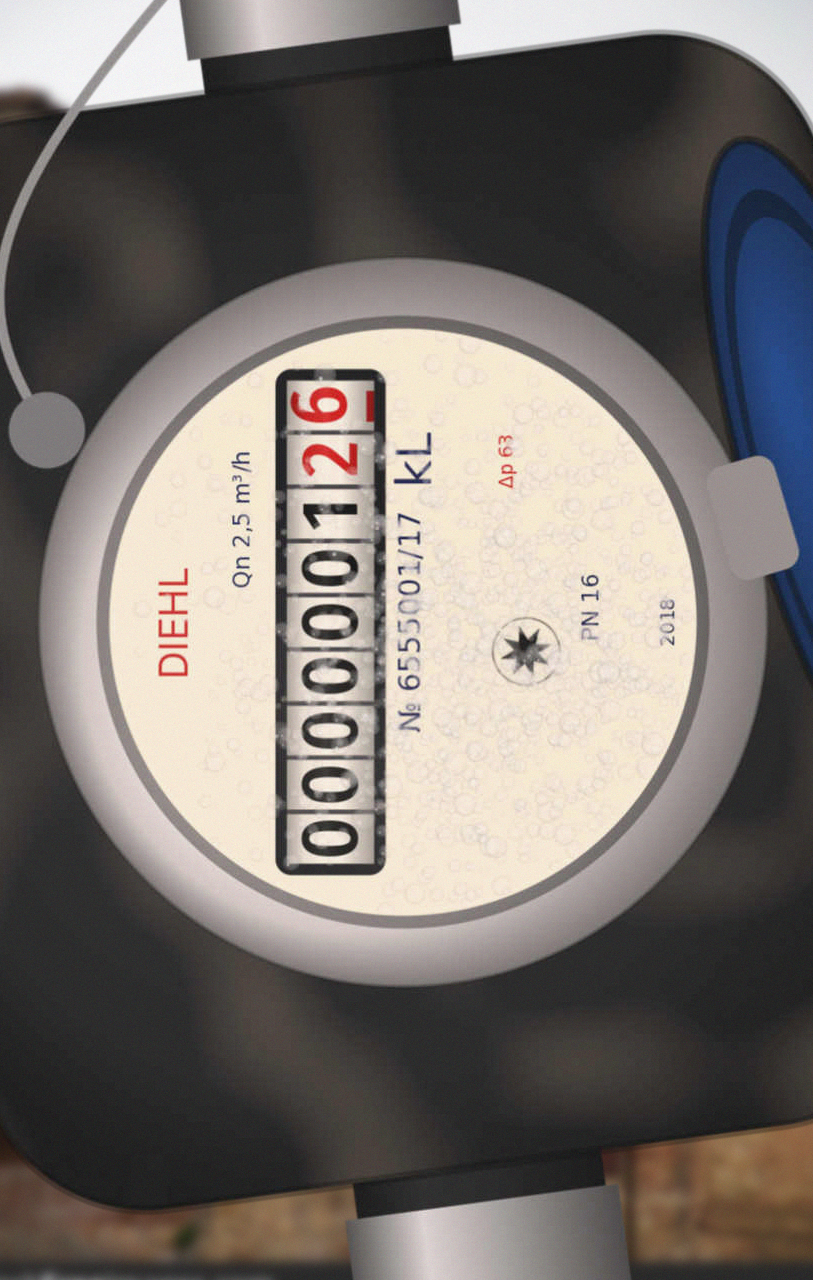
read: 1.26 kL
